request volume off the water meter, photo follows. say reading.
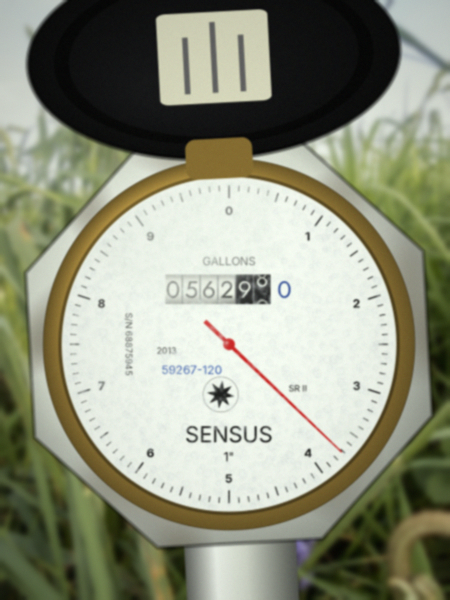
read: 562983.7 gal
